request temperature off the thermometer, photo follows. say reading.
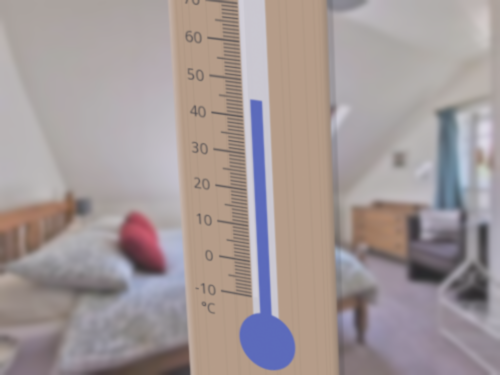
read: 45 °C
